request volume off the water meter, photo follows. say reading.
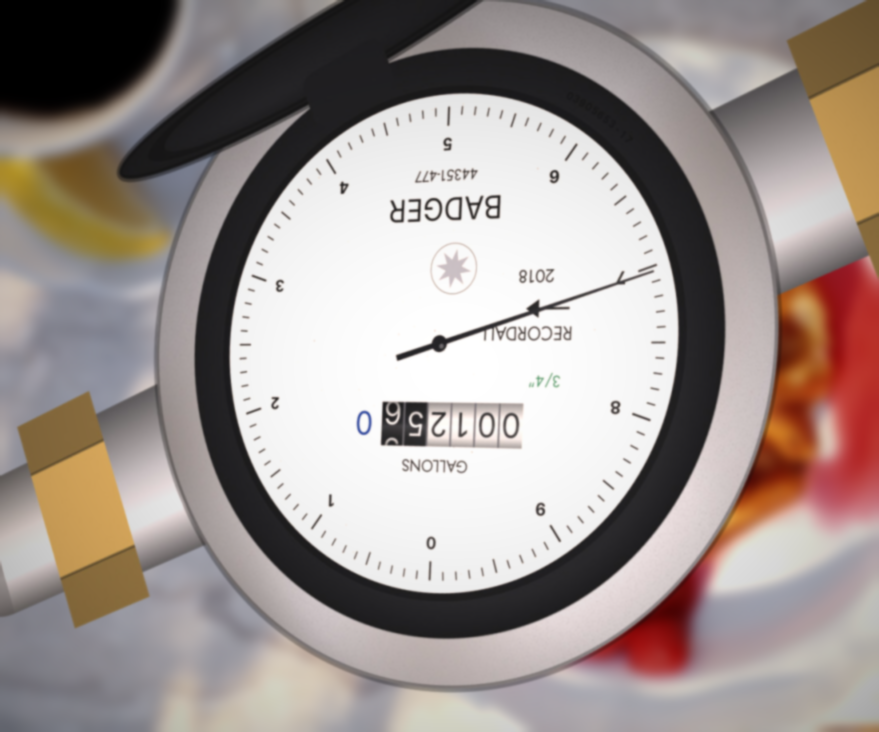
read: 12557.0 gal
